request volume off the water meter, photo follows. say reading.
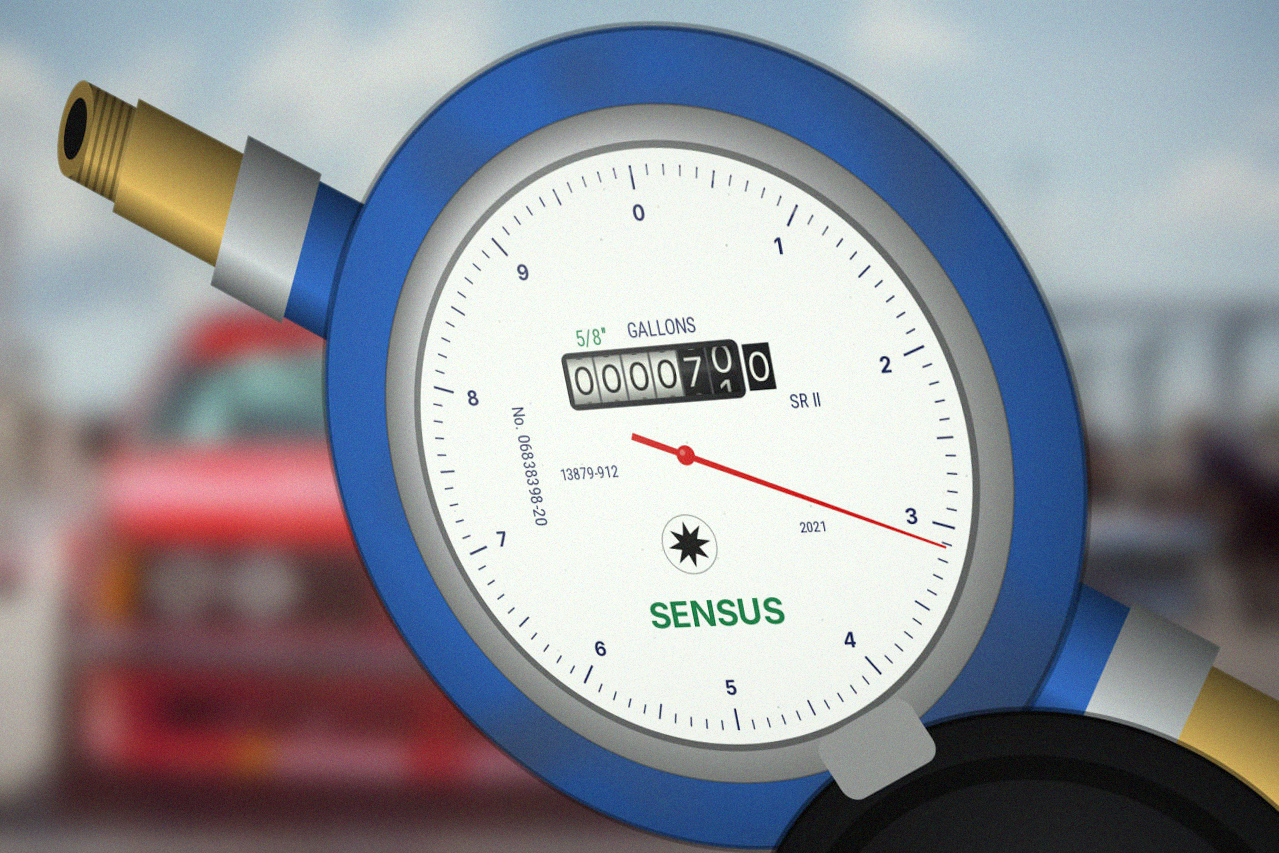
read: 703.1 gal
